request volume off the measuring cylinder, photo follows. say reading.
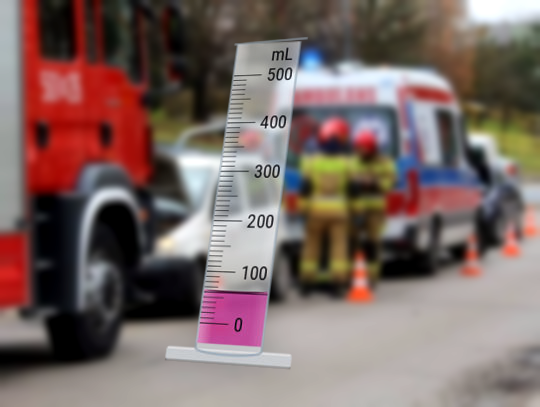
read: 60 mL
